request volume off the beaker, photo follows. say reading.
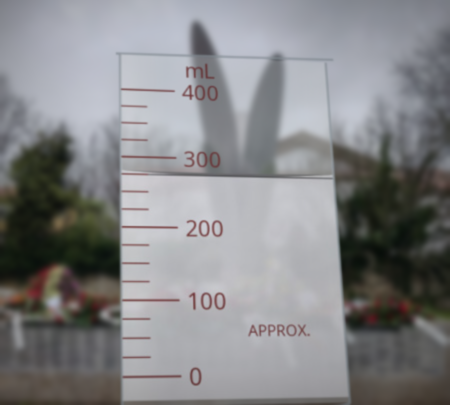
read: 275 mL
